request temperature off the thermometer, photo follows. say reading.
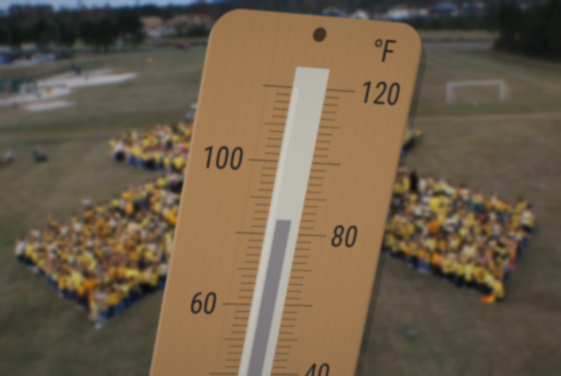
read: 84 °F
